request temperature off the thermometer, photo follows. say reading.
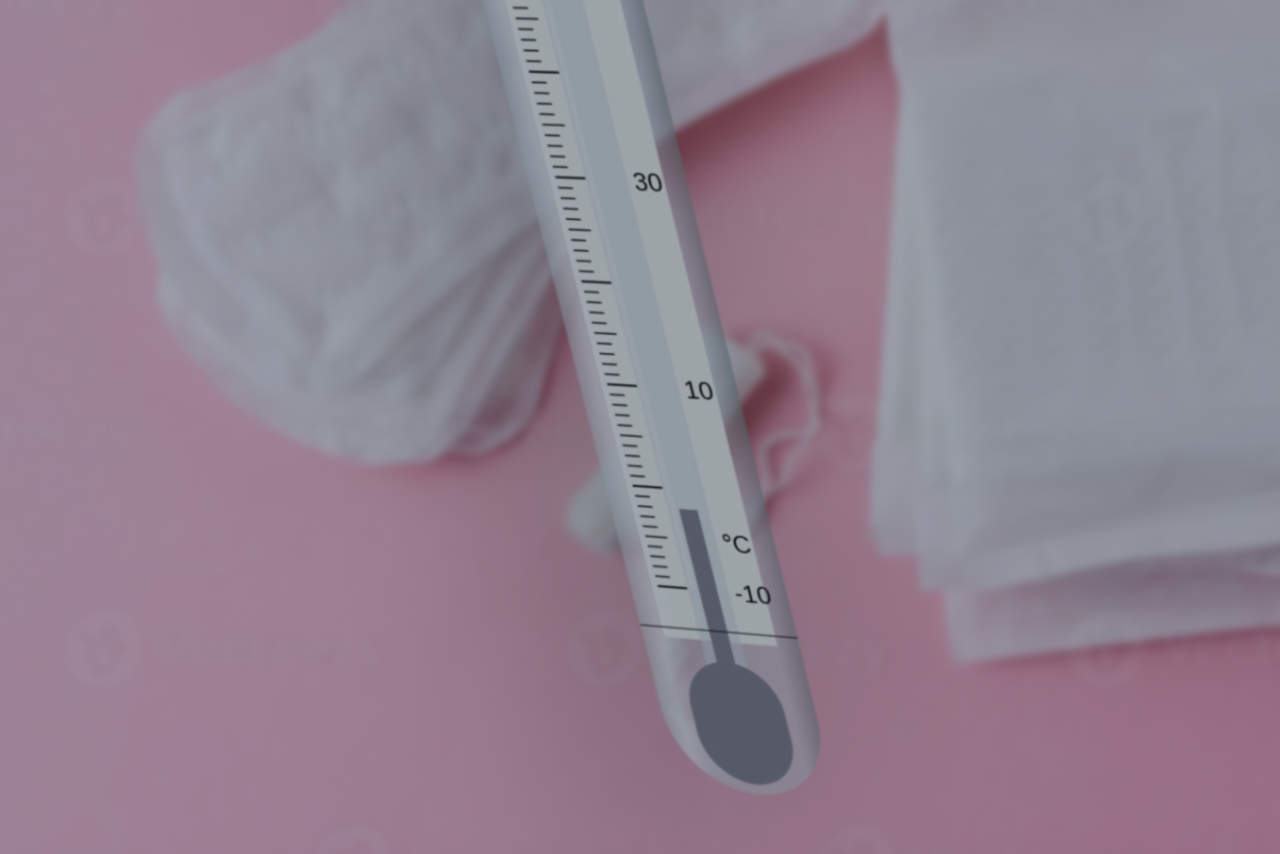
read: -2 °C
